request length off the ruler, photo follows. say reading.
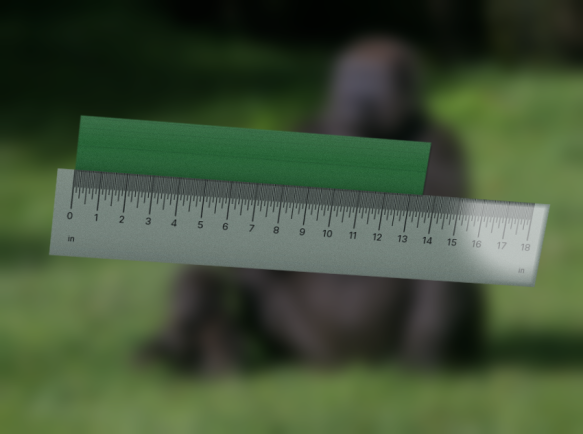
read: 13.5 in
